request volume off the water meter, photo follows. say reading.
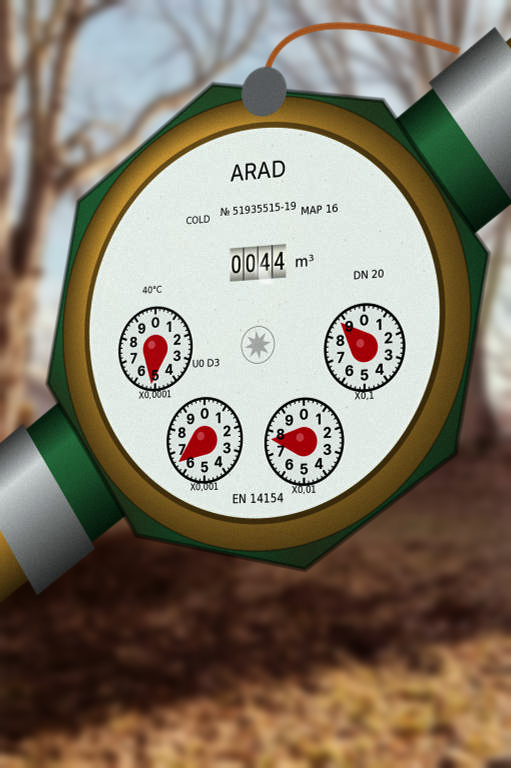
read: 44.8765 m³
